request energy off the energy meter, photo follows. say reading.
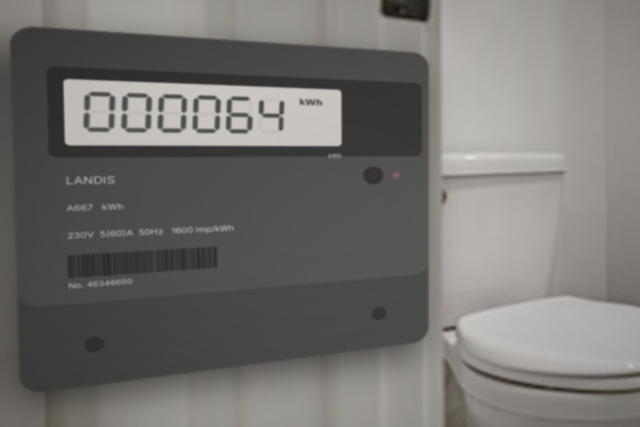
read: 64 kWh
